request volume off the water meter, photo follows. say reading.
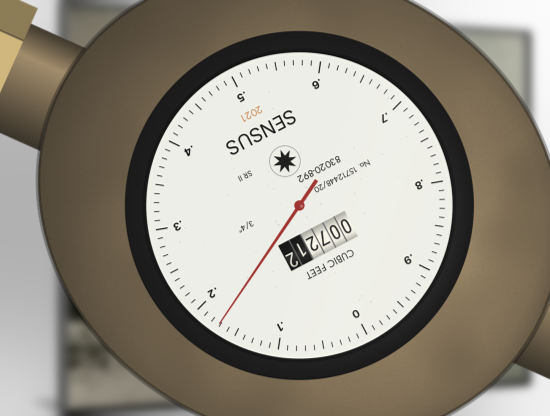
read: 7212.17 ft³
